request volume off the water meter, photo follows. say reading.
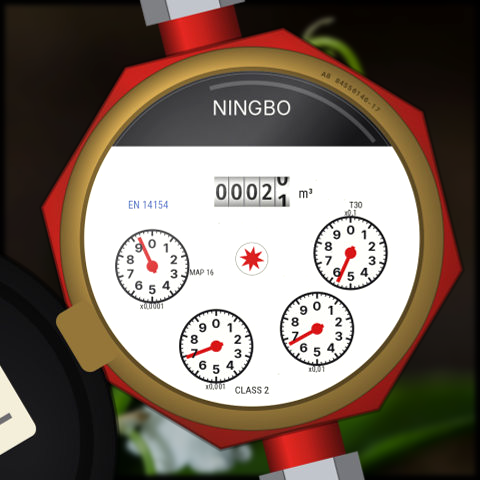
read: 20.5669 m³
